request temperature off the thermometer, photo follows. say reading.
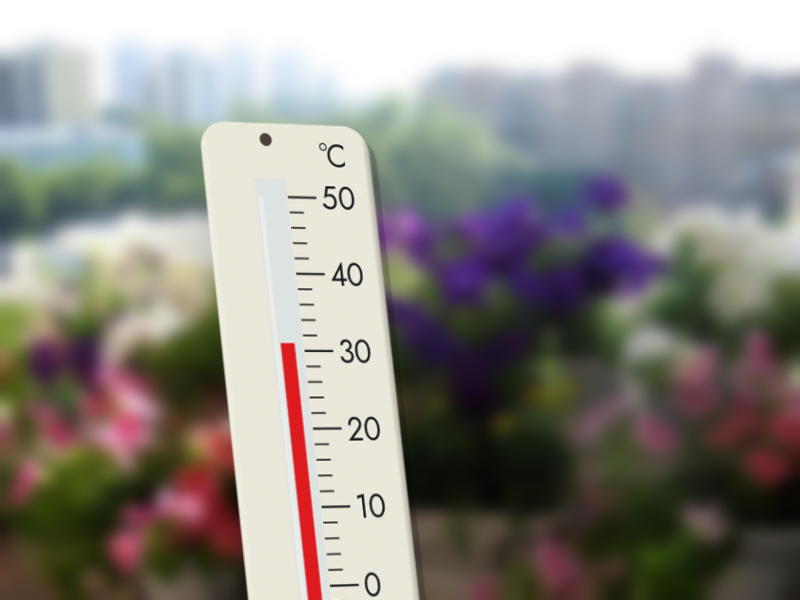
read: 31 °C
